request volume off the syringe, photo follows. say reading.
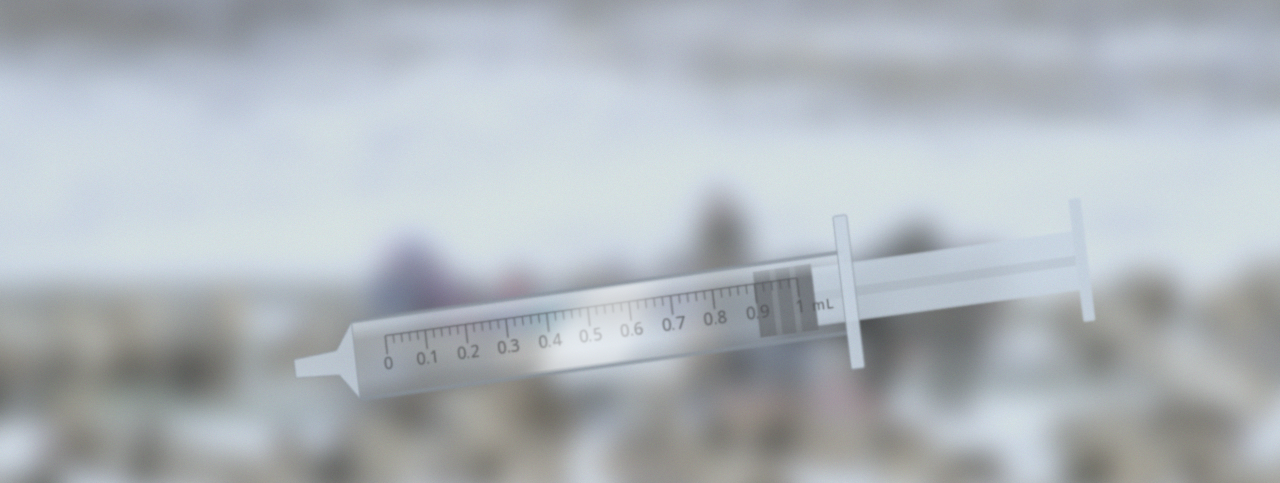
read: 0.9 mL
